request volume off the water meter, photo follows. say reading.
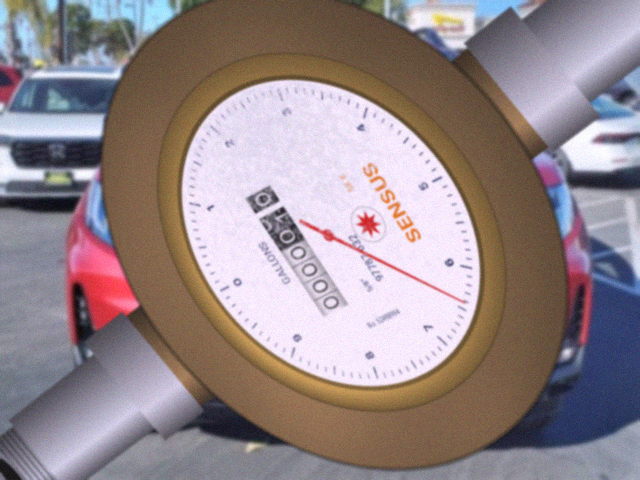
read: 6.4 gal
